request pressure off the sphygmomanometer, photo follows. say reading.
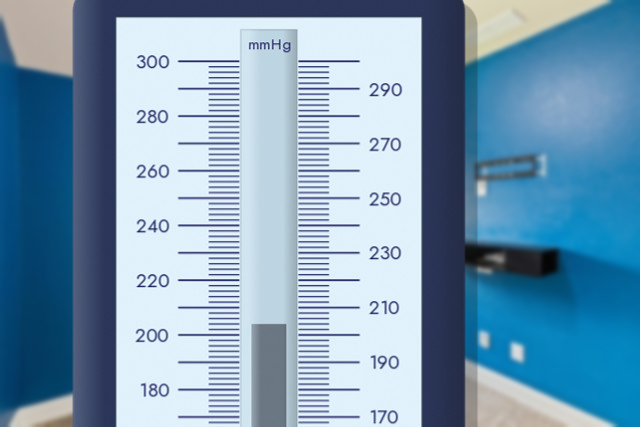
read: 204 mmHg
